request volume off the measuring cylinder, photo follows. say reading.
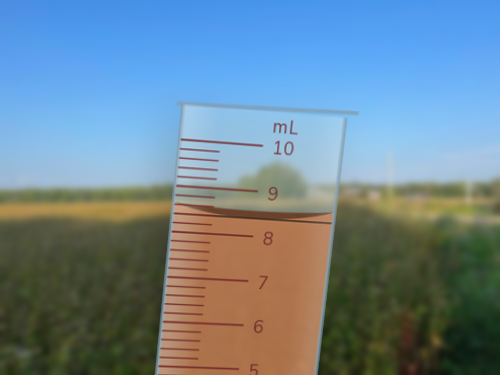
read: 8.4 mL
